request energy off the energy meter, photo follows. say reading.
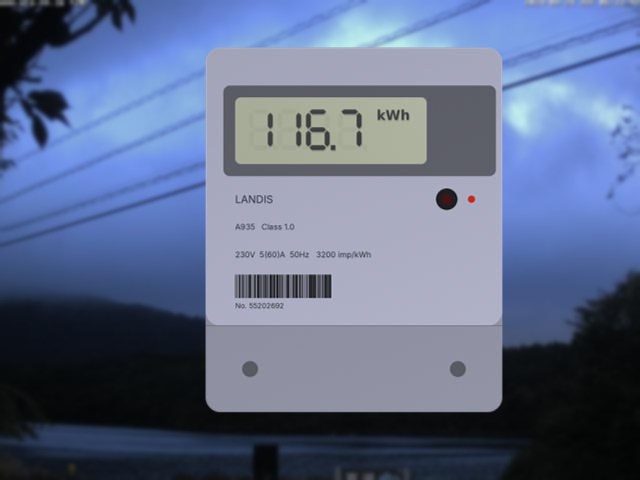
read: 116.7 kWh
